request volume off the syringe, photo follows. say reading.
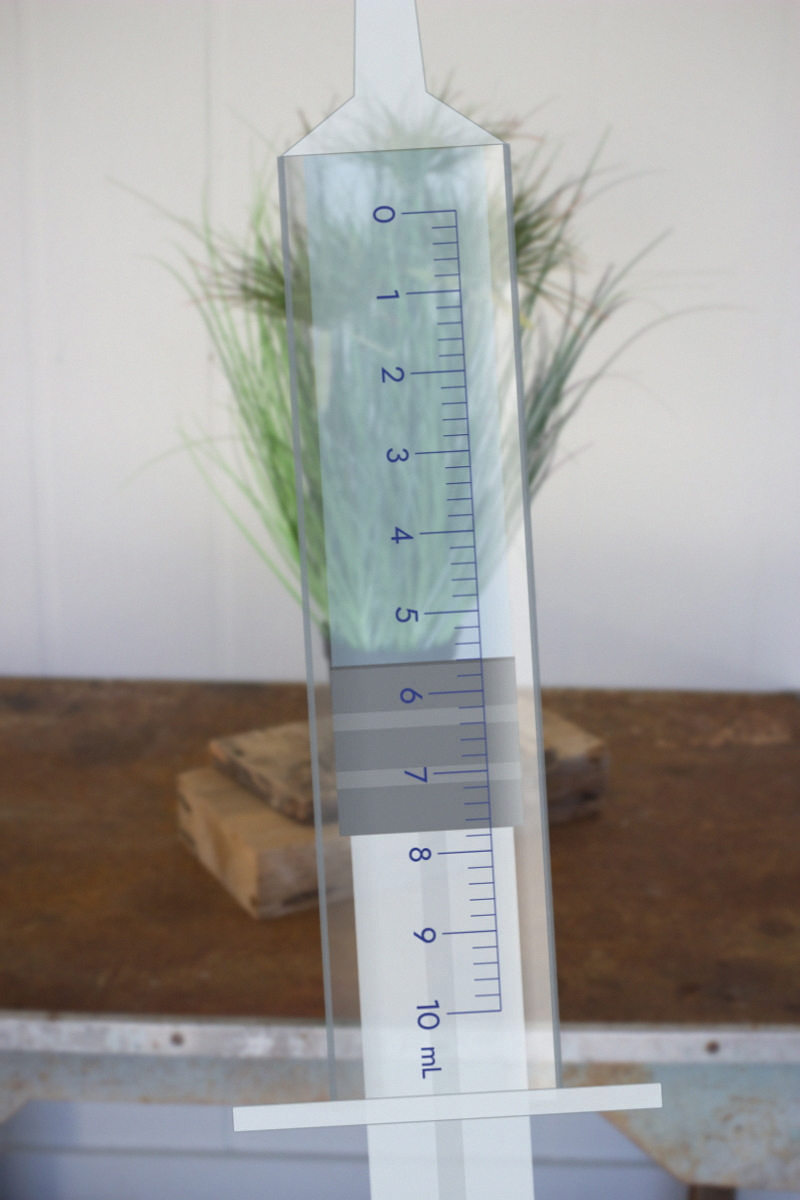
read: 5.6 mL
